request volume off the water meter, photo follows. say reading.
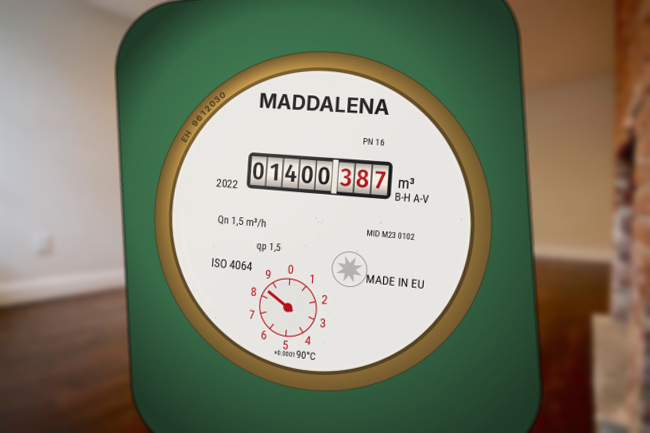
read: 1400.3878 m³
